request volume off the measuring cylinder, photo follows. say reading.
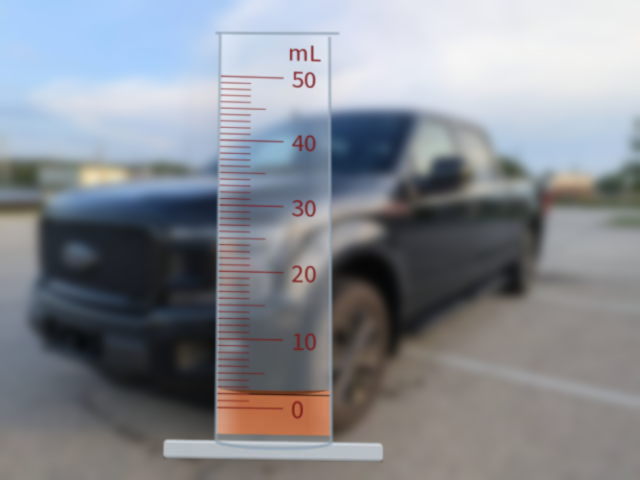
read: 2 mL
